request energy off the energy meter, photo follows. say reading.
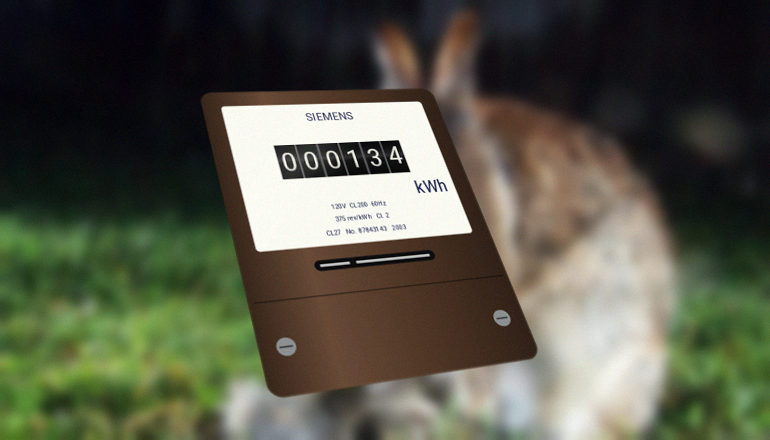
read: 134 kWh
